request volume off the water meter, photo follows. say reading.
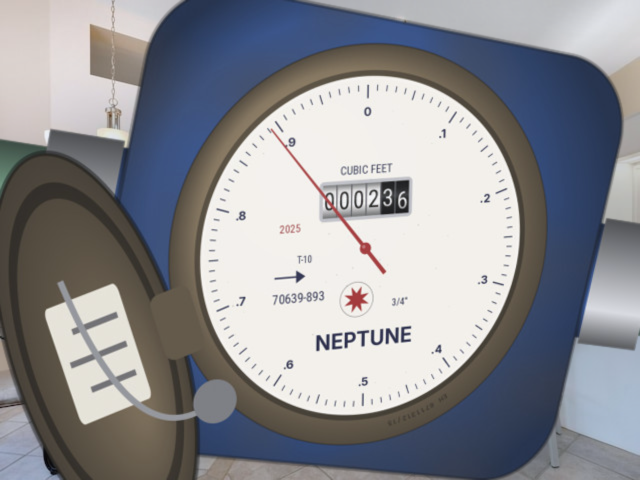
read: 235.89 ft³
